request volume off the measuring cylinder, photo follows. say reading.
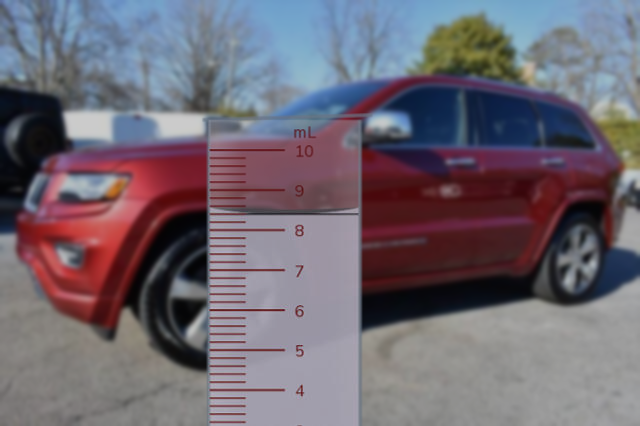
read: 8.4 mL
